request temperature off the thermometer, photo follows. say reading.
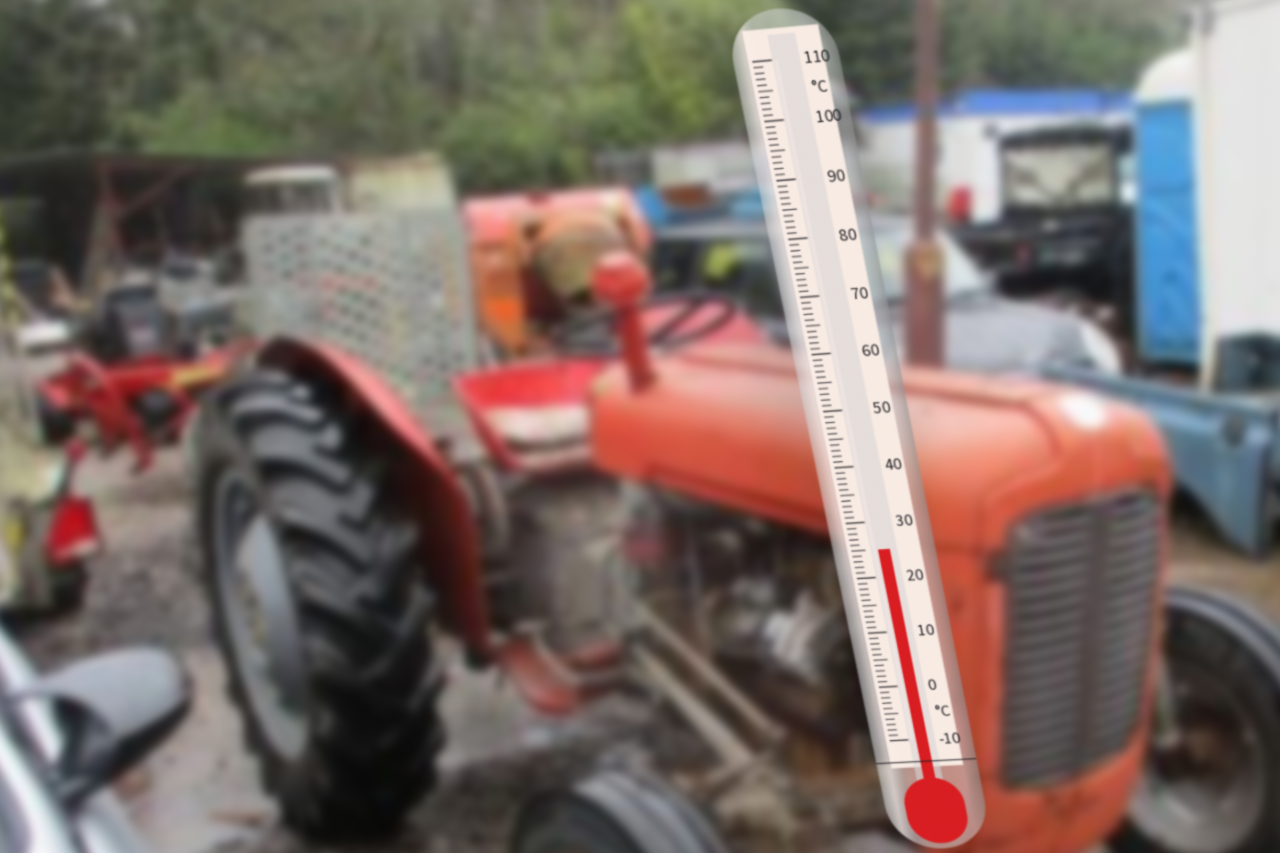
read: 25 °C
